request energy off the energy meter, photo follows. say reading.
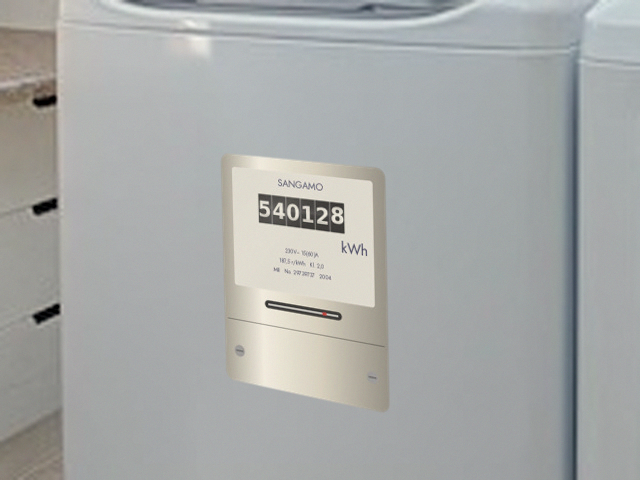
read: 540128 kWh
